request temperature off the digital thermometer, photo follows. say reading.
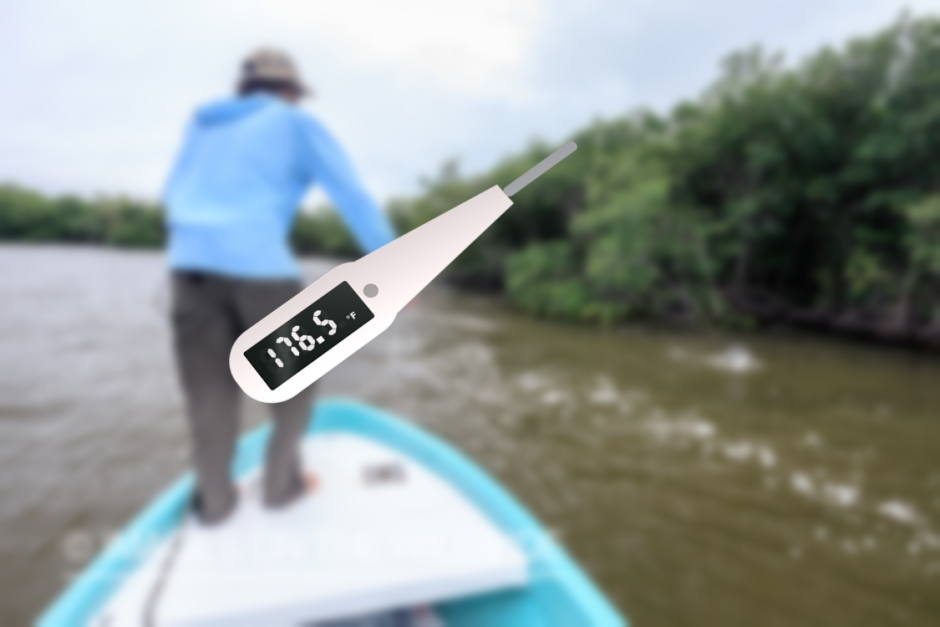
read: 176.5 °F
